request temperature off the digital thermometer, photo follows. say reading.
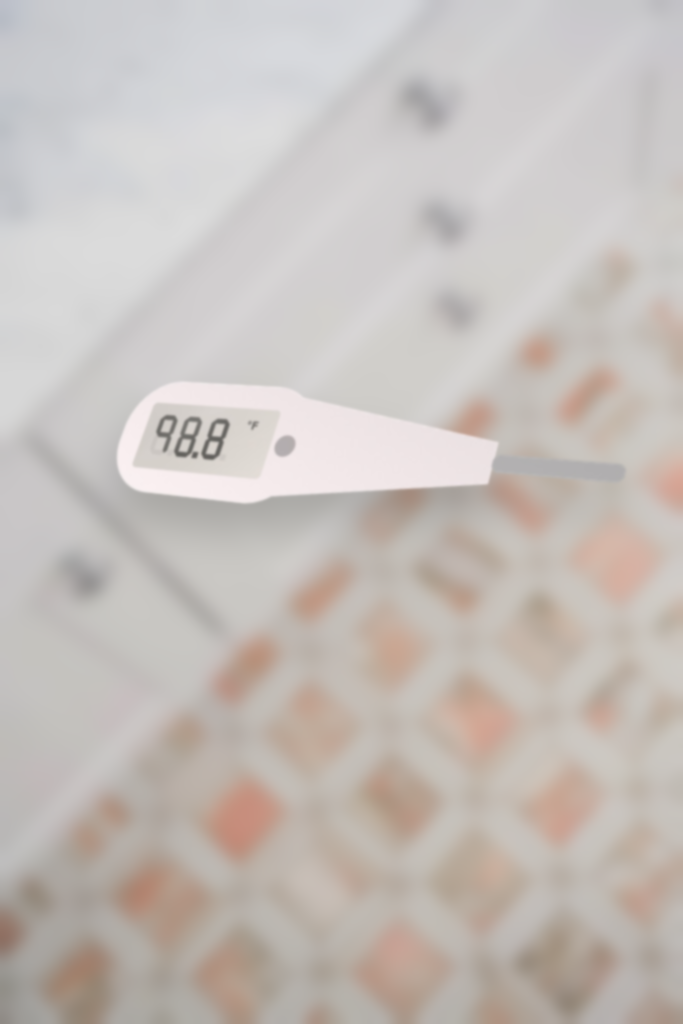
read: 98.8 °F
